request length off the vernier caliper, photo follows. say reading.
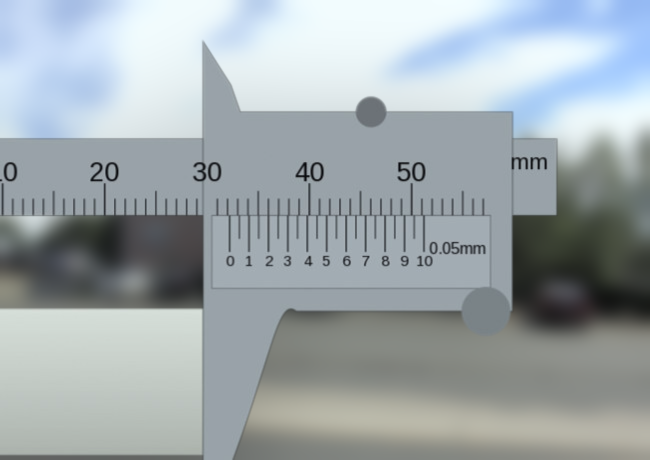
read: 32.2 mm
